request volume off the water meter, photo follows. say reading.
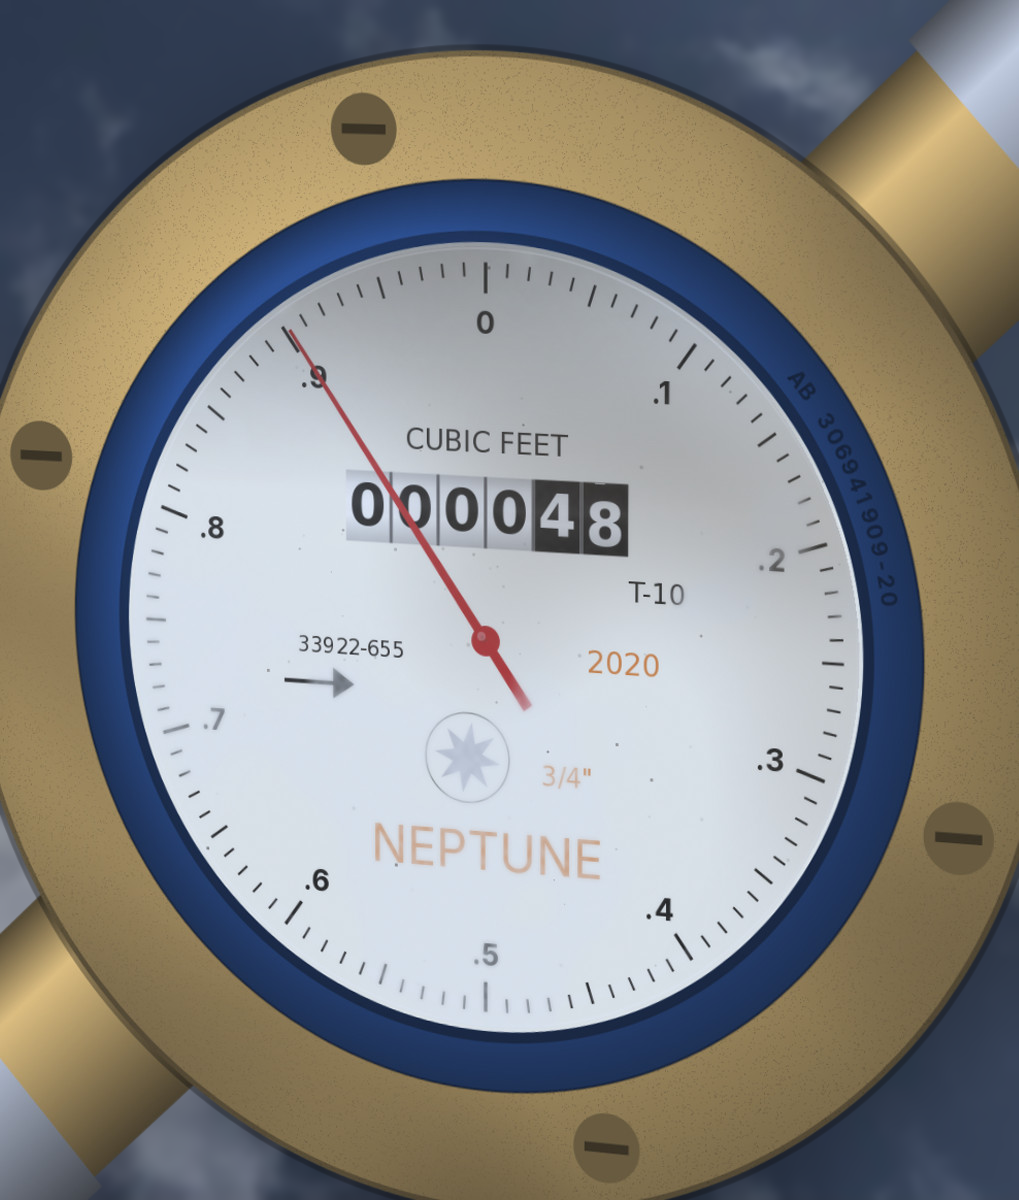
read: 47.90 ft³
